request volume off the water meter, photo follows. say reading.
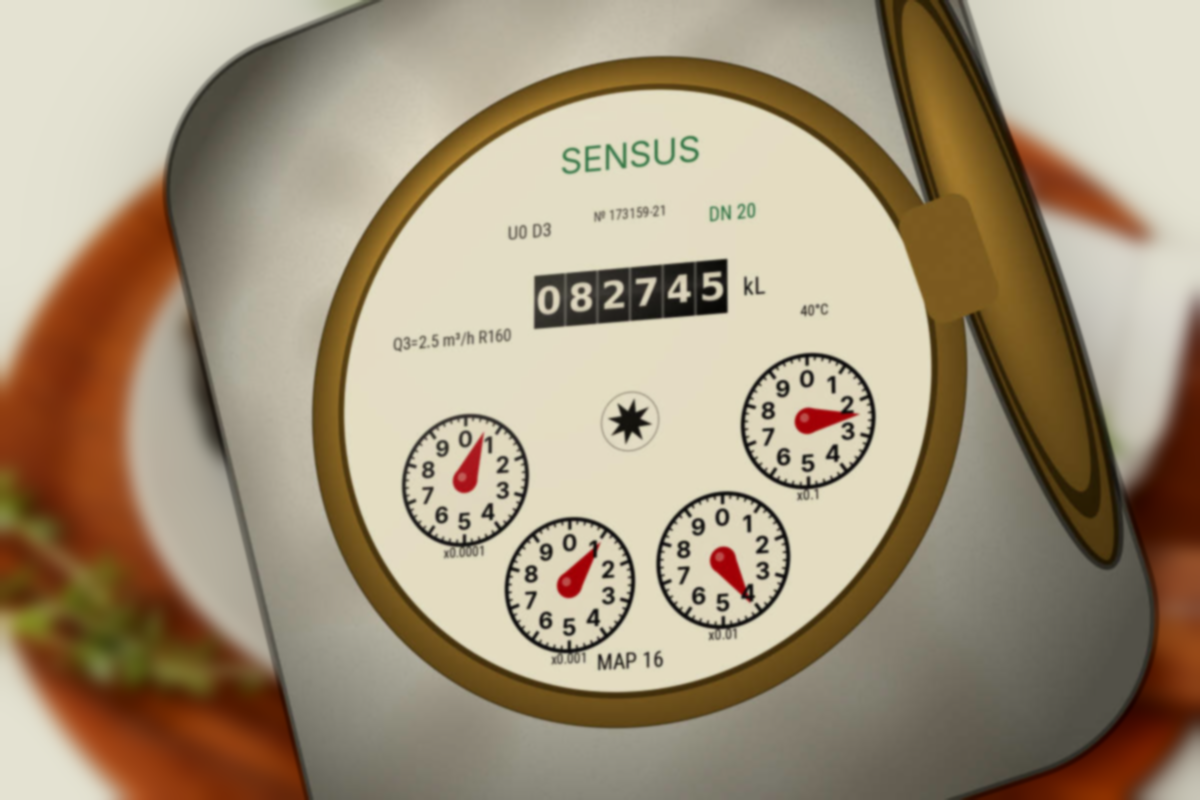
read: 82745.2410 kL
